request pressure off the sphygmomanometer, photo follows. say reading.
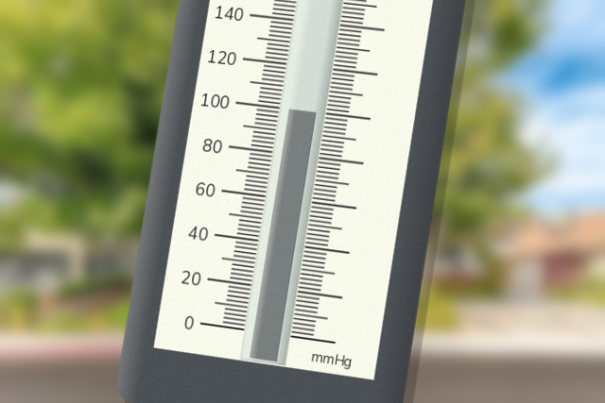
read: 100 mmHg
